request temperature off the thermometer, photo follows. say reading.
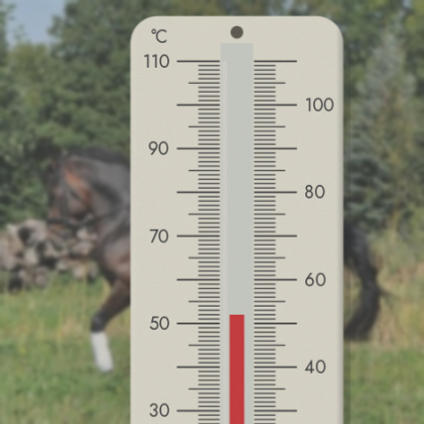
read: 52 °C
